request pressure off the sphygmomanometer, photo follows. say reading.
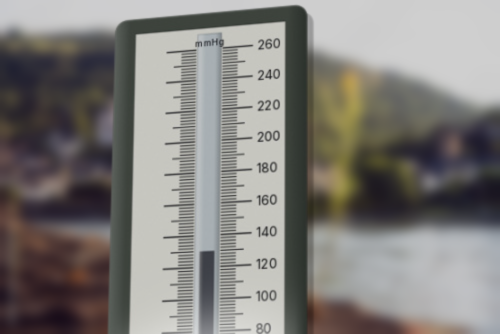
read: 130 mmHg
